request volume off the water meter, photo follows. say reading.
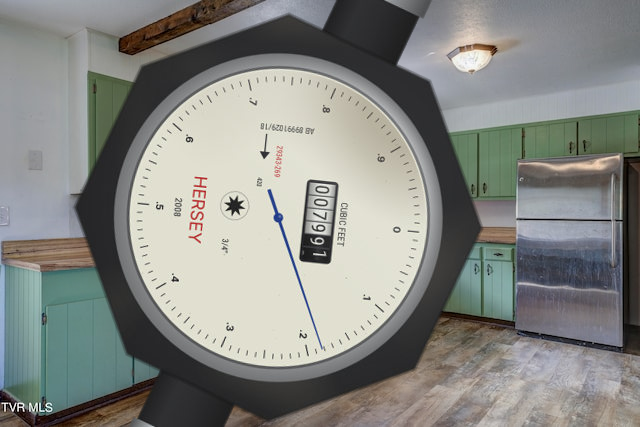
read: 7991.18 ft³
